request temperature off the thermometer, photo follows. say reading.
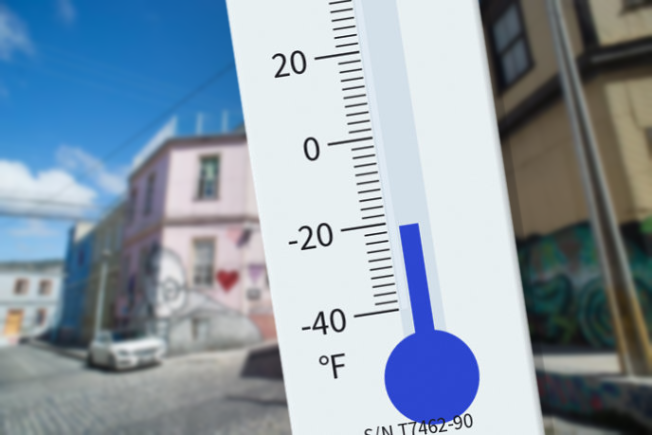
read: -21 °F
